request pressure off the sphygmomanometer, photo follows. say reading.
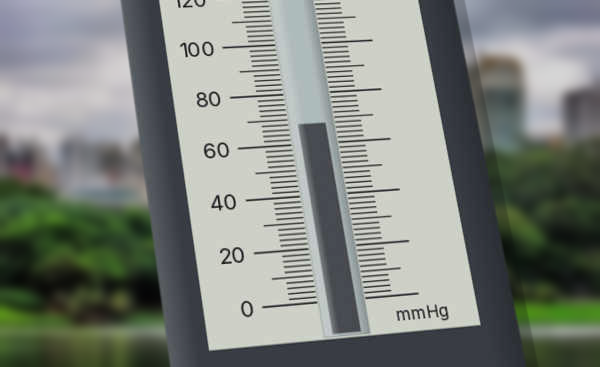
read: 68 mmHg
